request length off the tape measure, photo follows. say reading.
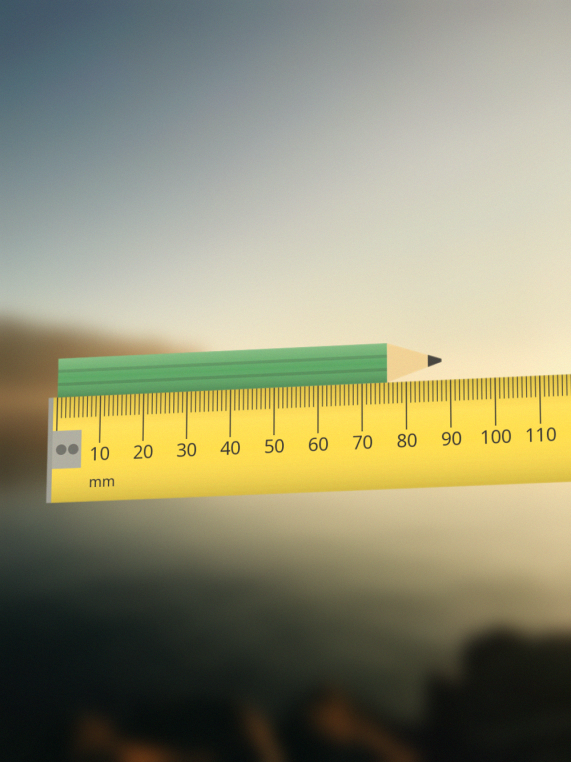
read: 88 mm
